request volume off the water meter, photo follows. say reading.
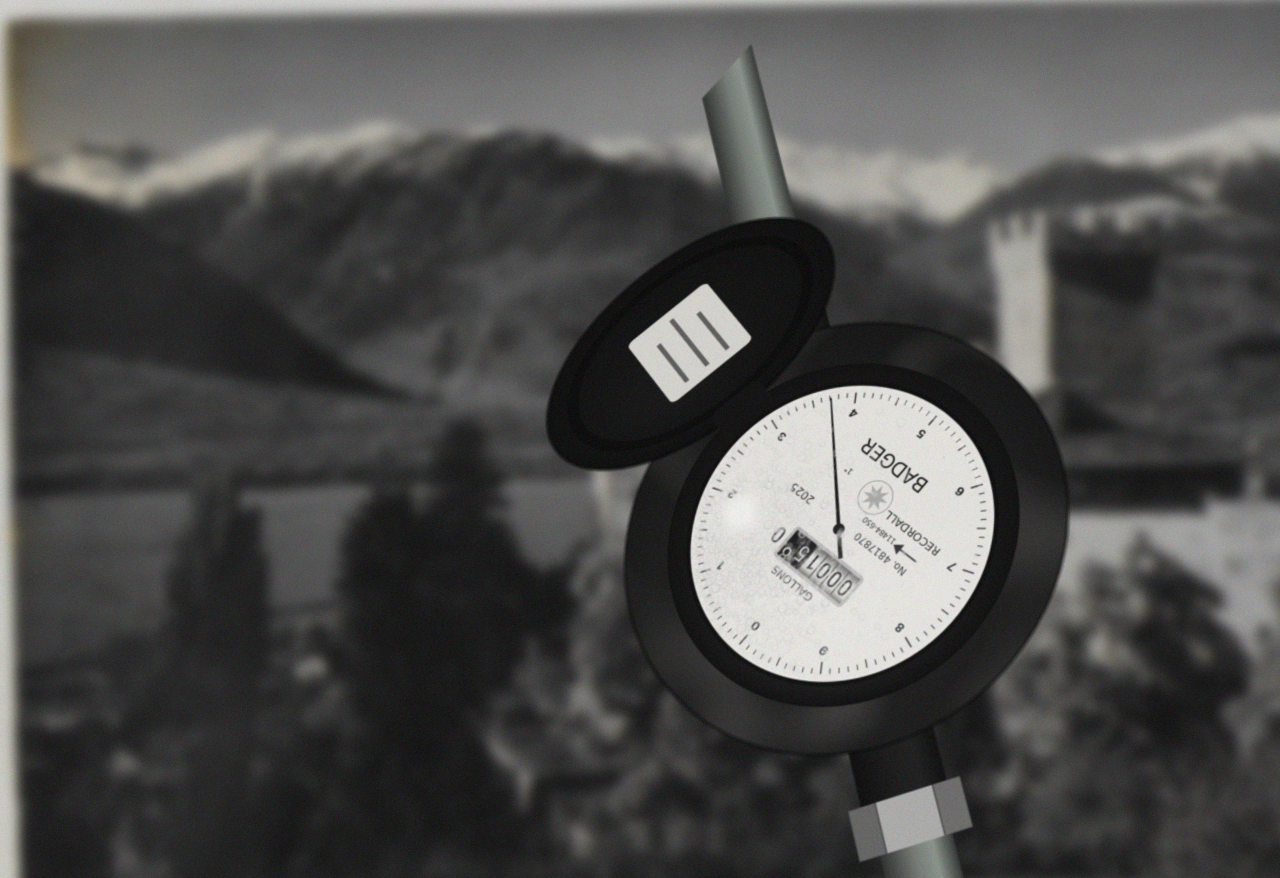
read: 1583.7 gal
